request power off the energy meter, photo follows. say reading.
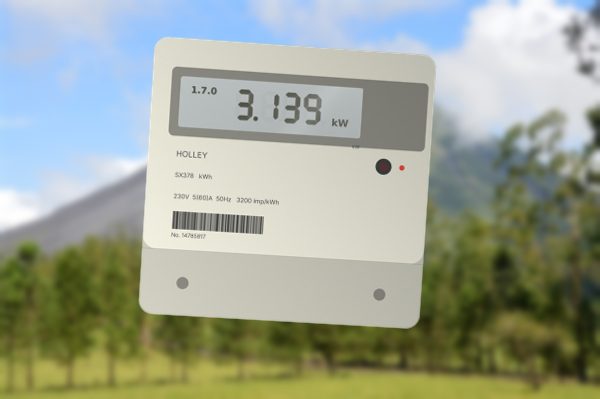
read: 3.139 kW
